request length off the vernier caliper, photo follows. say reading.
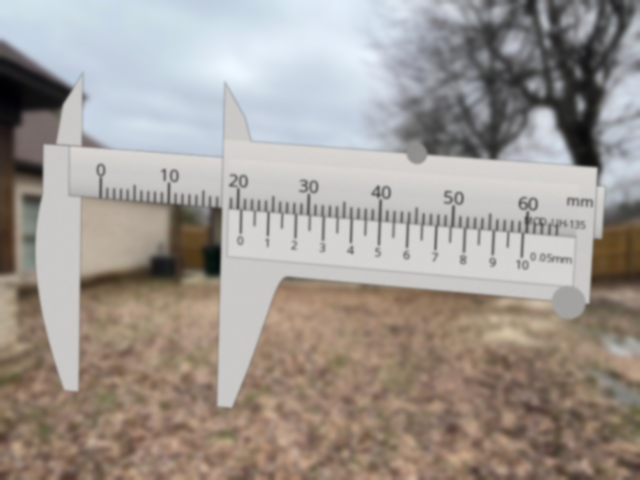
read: 20.5 mm
